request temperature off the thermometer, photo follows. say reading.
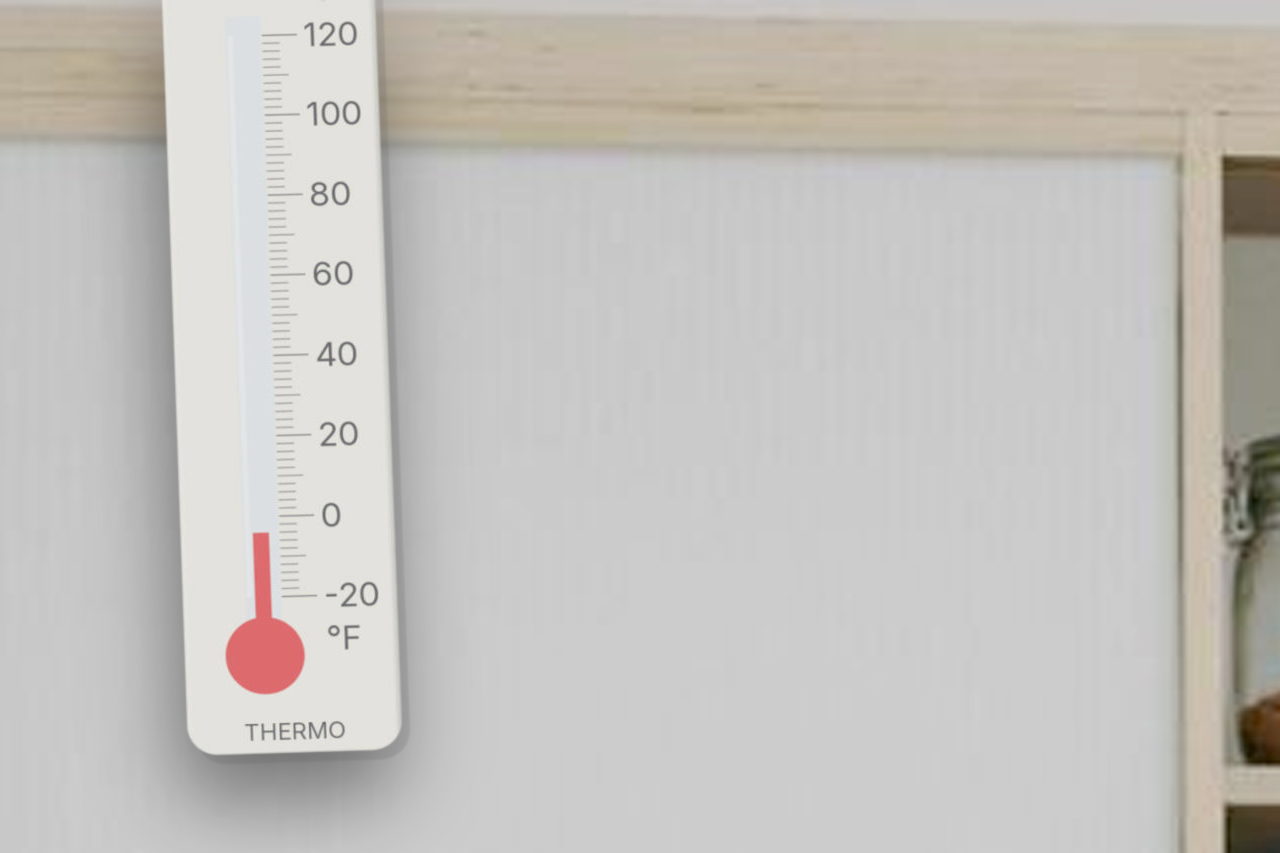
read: -4 °F
